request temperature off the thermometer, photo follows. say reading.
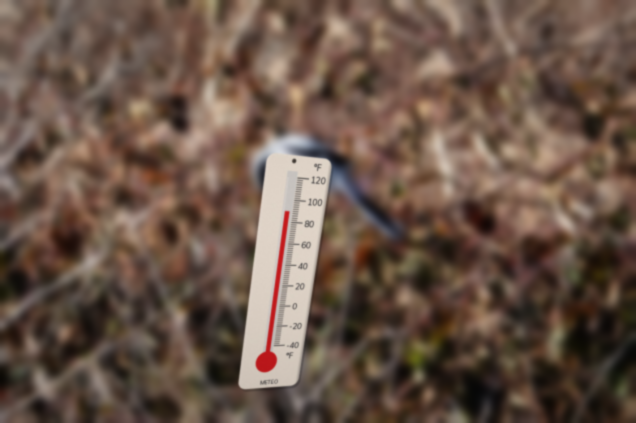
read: 90 °F
